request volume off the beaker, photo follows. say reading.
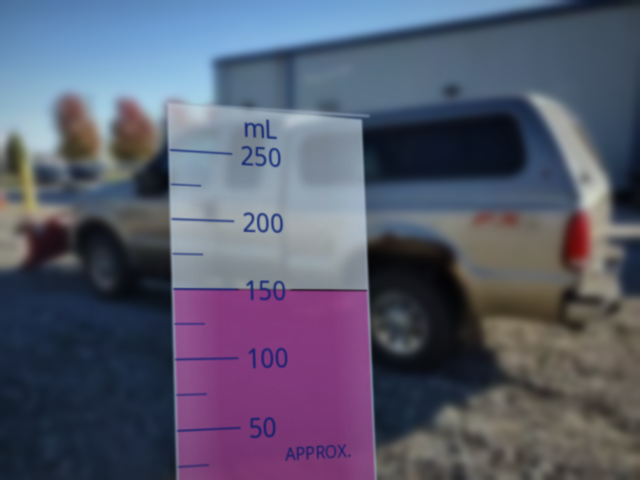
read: 150 mL
